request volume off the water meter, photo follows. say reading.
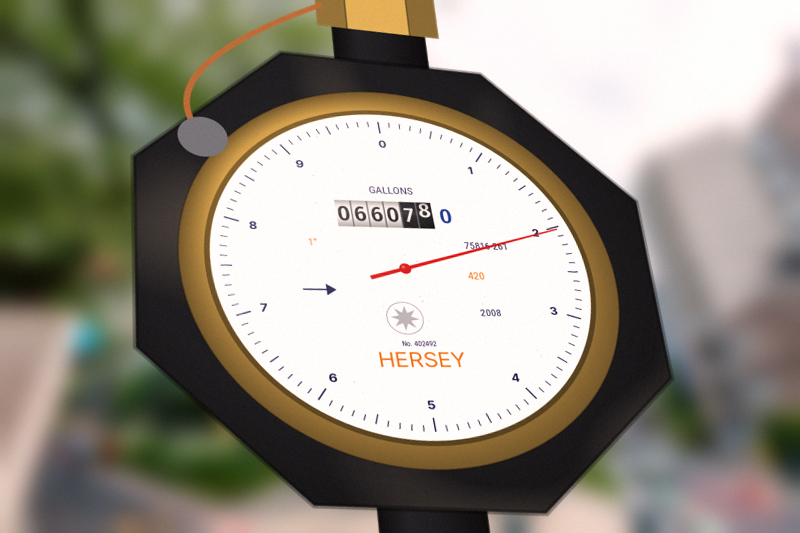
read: 660782.0 gal
